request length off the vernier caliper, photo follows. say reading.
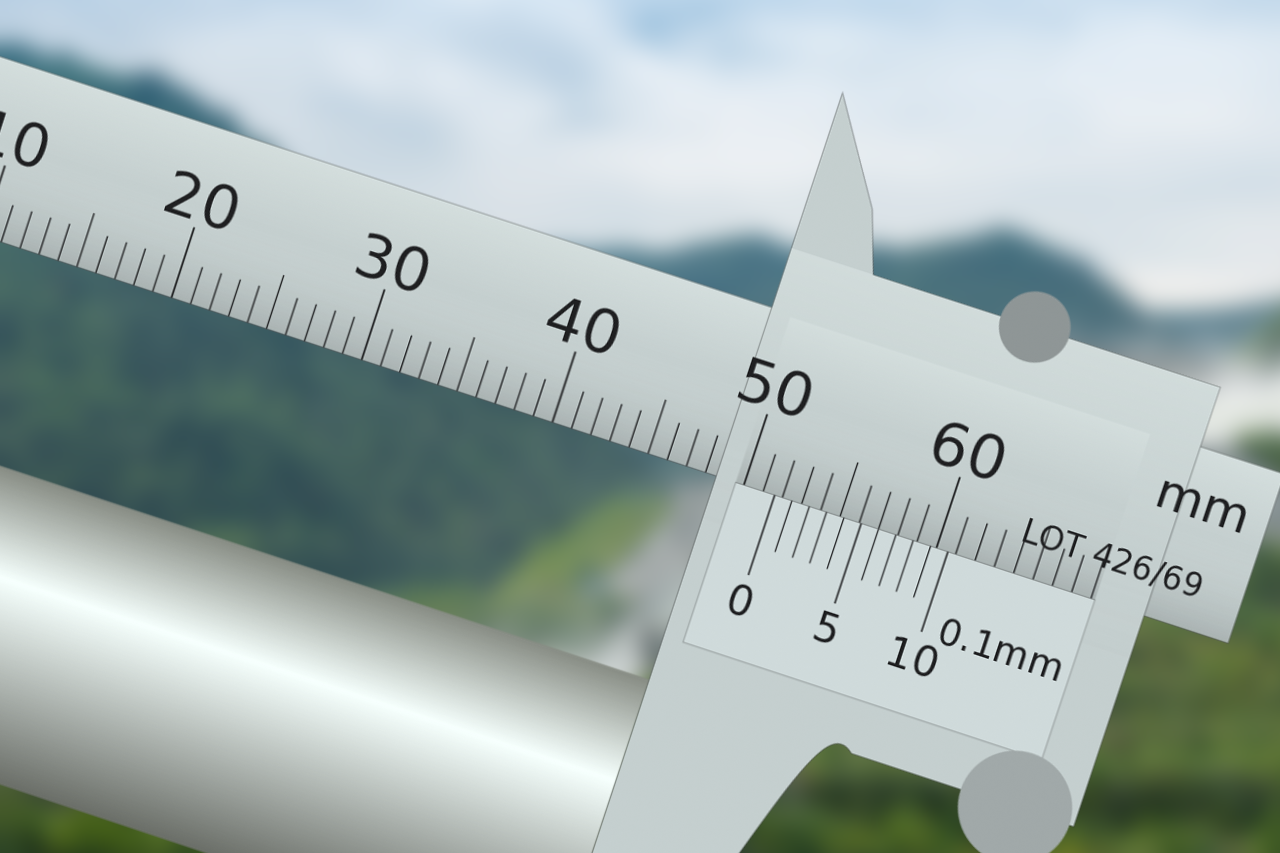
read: 51.6 mm
